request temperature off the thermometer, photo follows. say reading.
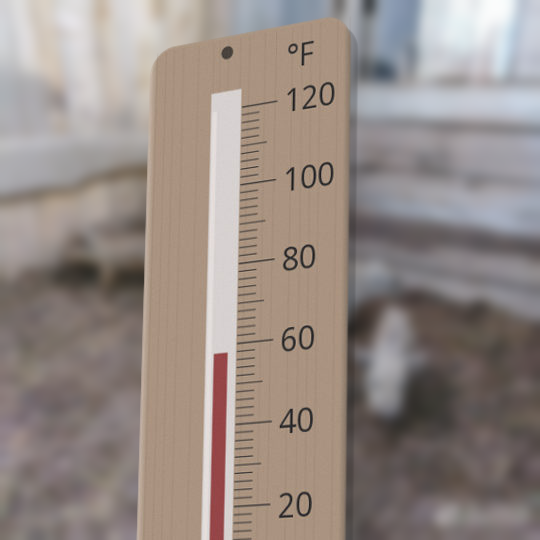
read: 58 °F
